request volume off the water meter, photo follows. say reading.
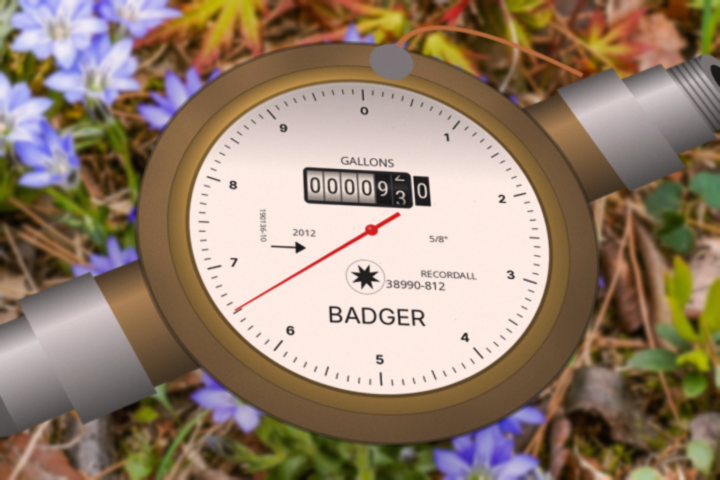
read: 926.5 gal
